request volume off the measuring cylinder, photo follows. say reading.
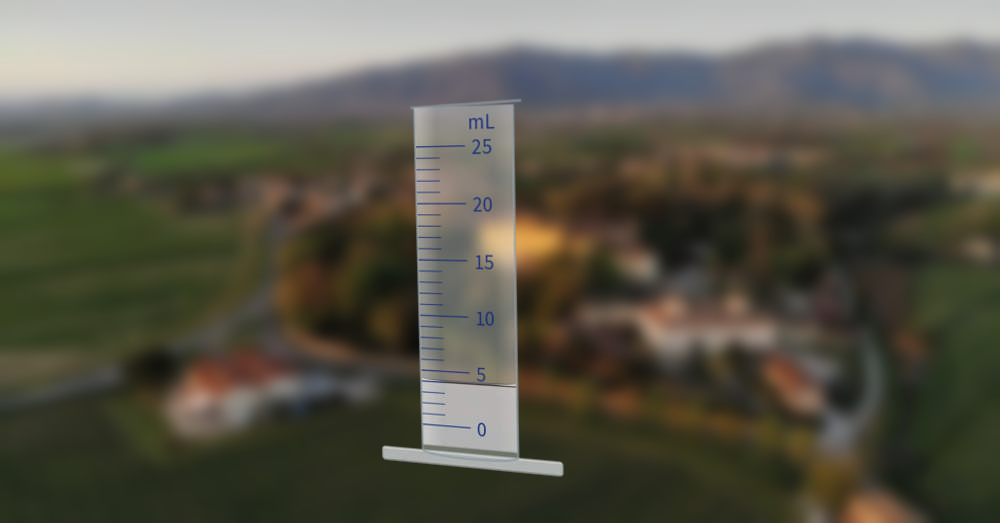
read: 4 mL
